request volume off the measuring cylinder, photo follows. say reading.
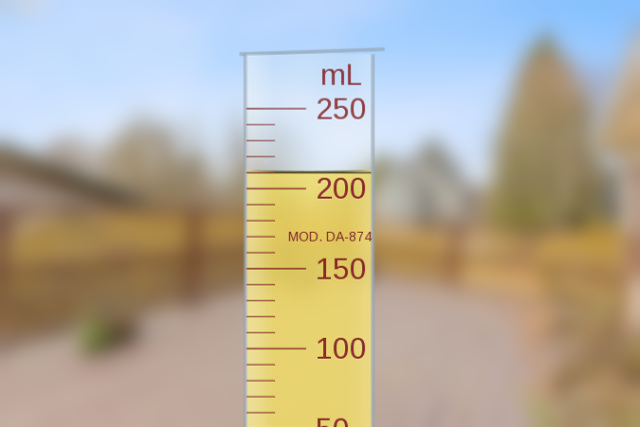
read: 210 mL
